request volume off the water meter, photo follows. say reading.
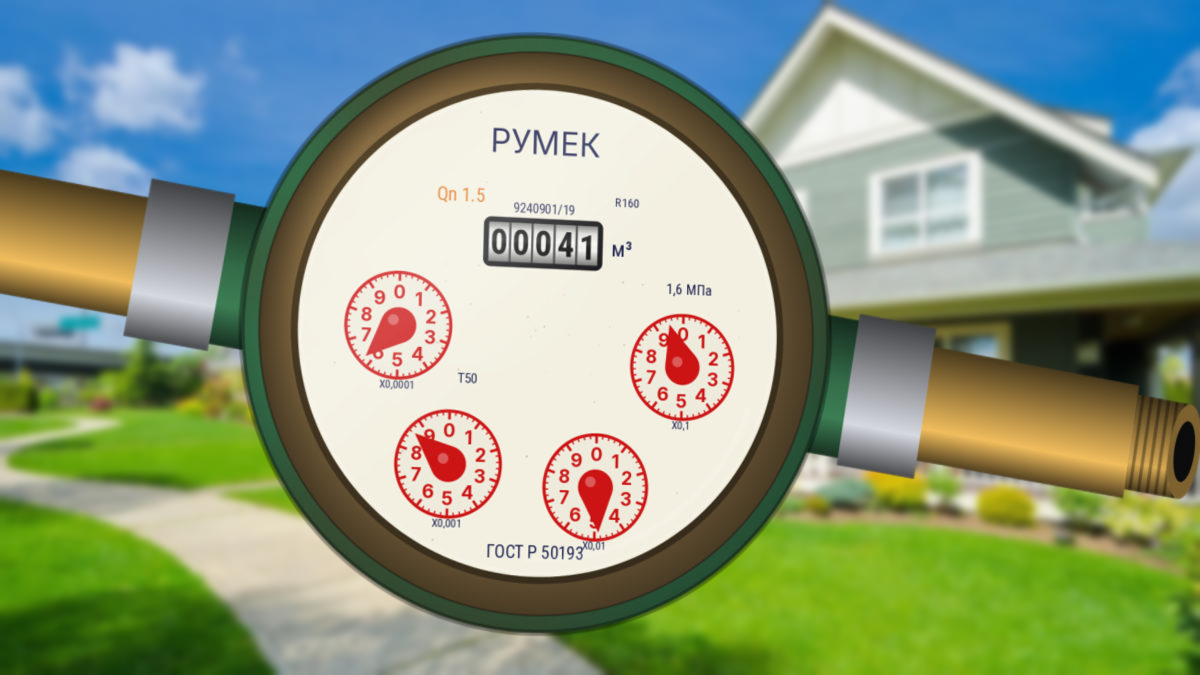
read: 40.9486 m³
